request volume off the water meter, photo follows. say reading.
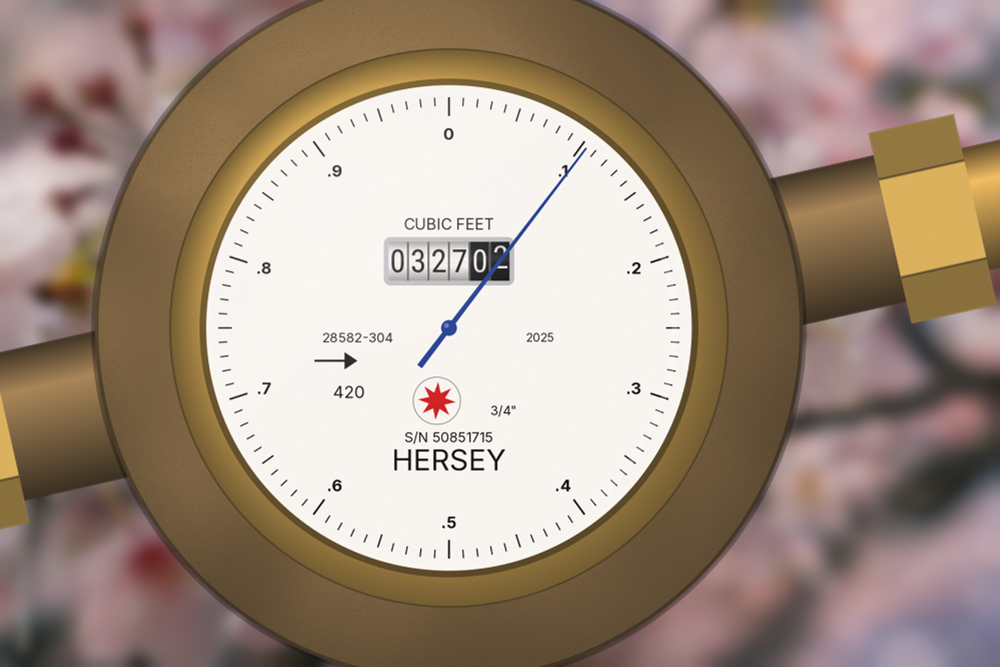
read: 32702.10 ft³
